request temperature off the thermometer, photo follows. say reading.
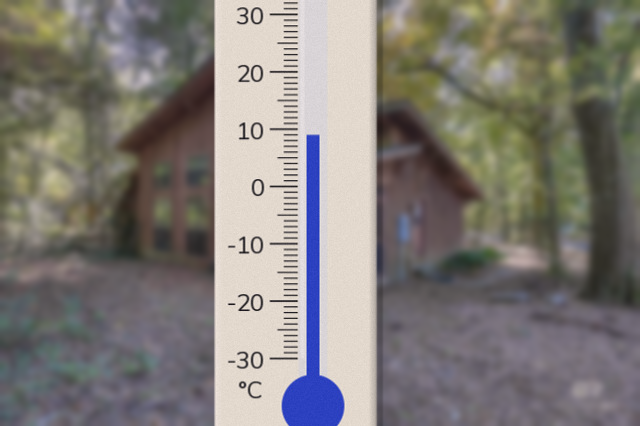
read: 9 °C
